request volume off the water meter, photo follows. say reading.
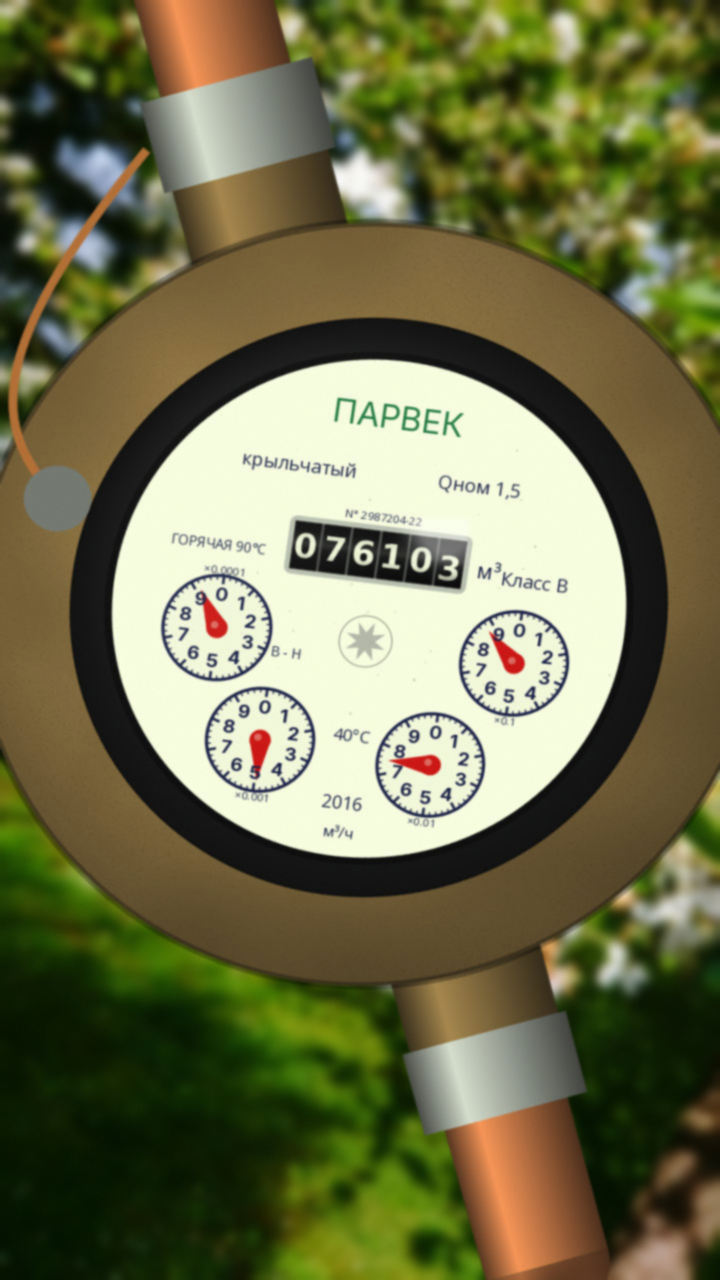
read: 76102.8749 m³
